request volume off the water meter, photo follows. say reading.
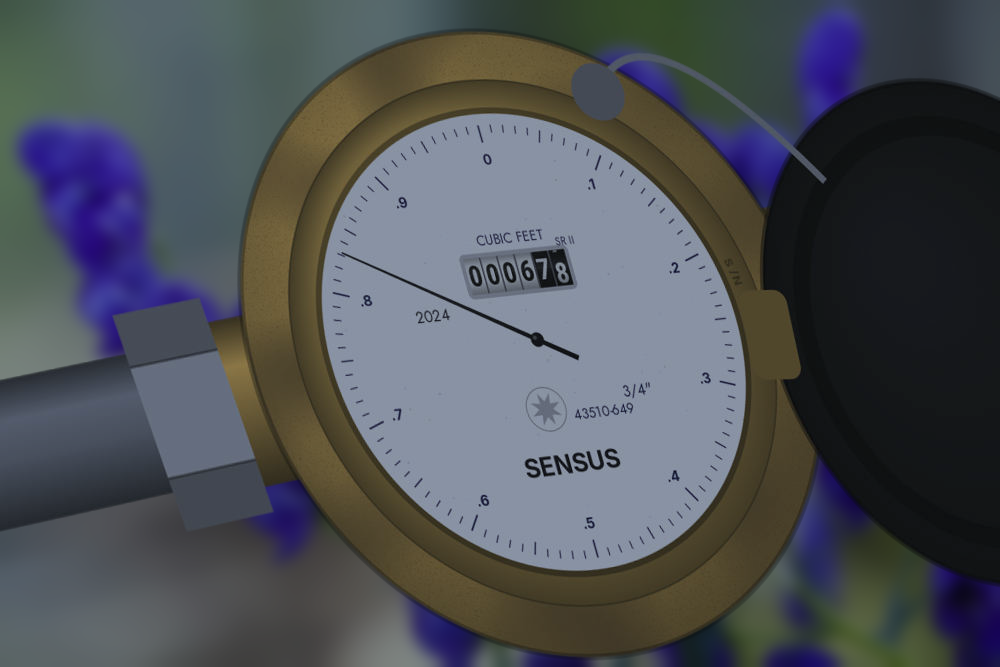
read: 677.83 ft³
